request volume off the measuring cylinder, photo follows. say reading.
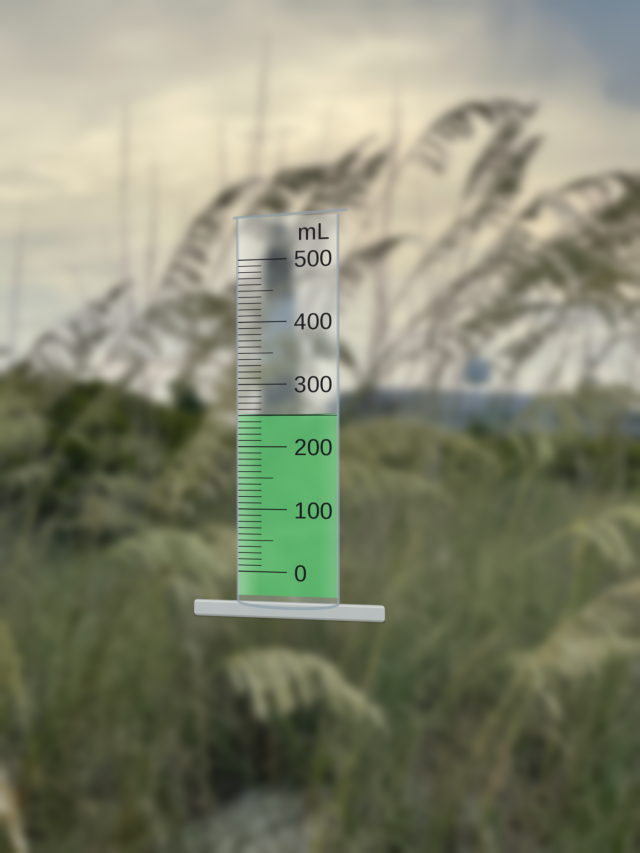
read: 250 mL
